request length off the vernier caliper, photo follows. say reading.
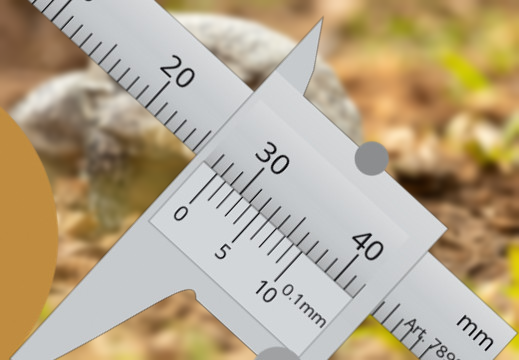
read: 27.6 mm
